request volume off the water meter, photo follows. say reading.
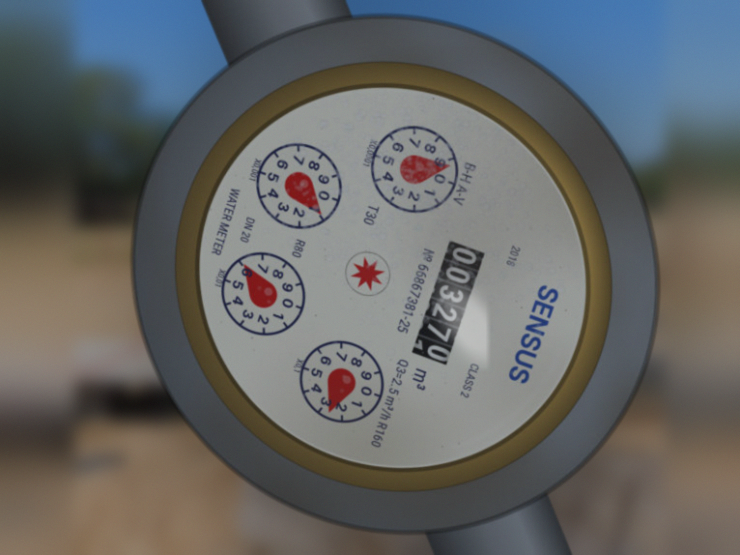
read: 3270.2609 m³
